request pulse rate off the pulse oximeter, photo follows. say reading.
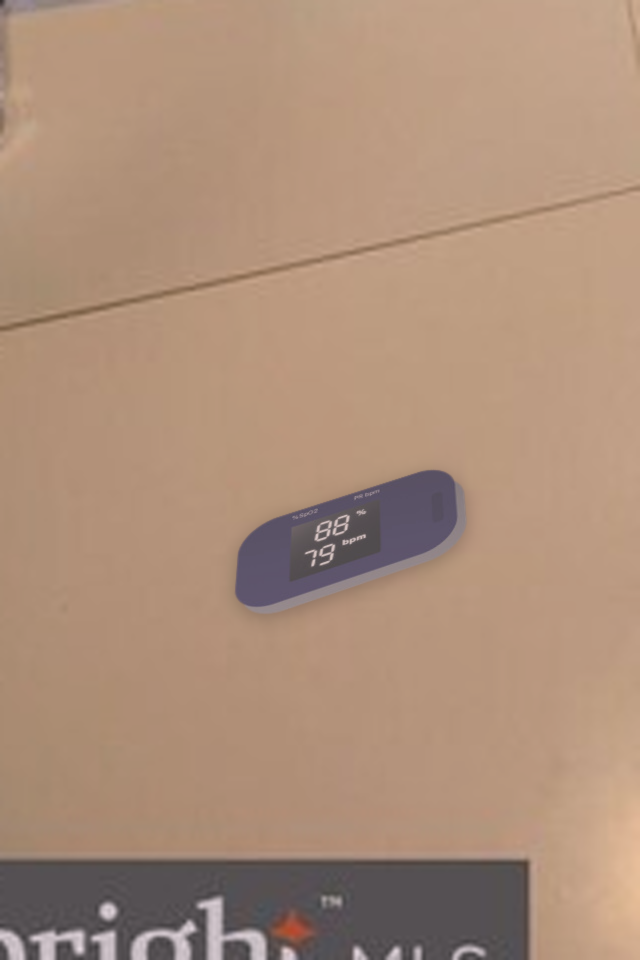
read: 79 bpm
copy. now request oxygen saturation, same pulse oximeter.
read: 88 %
